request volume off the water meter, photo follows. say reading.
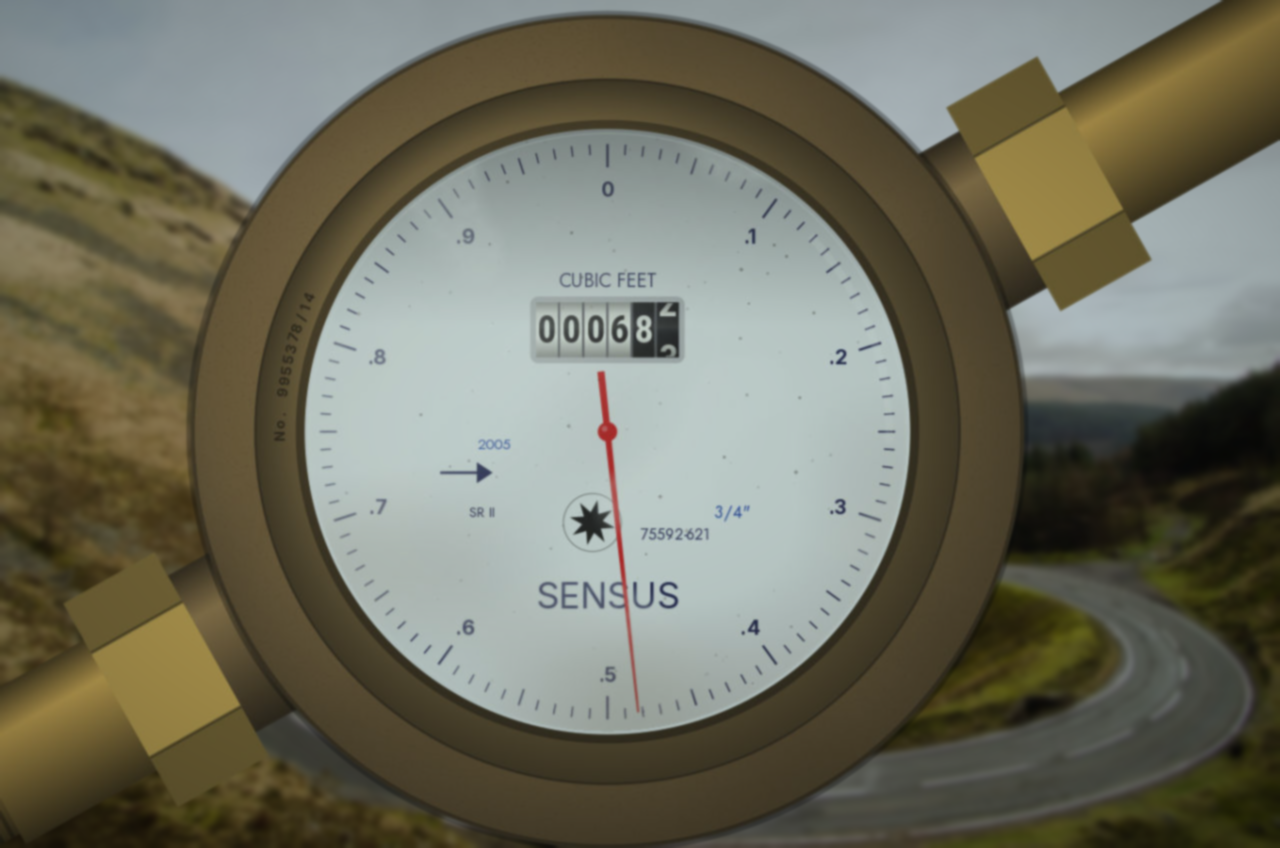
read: 682.48 ft³
